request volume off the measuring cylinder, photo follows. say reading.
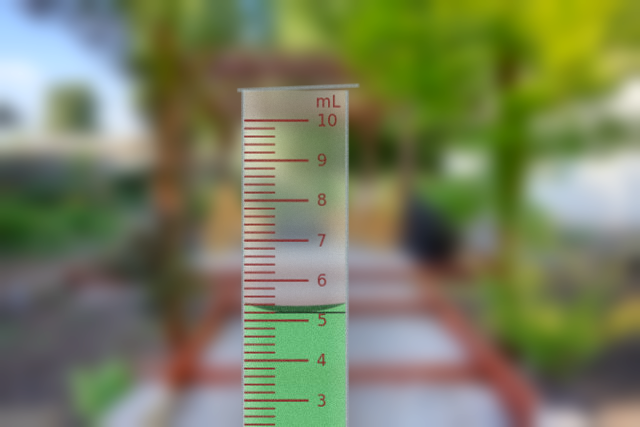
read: 5.2 mL
